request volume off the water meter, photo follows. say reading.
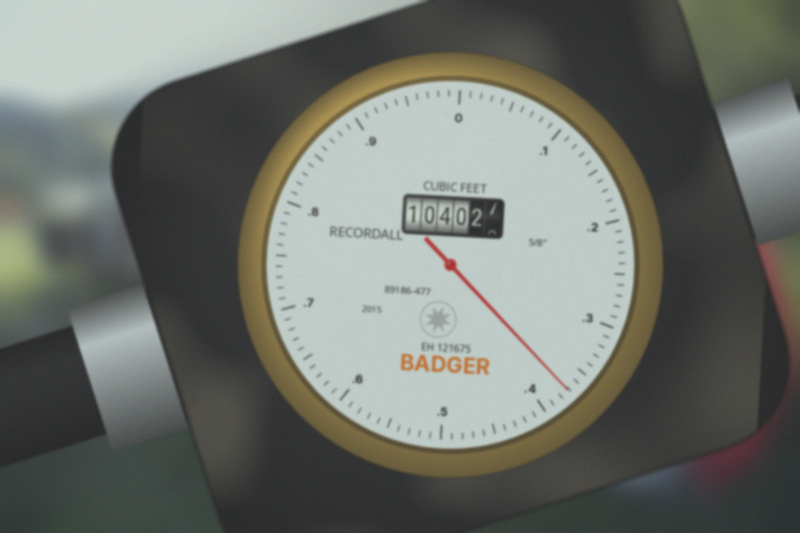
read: 104027.37 ft³
